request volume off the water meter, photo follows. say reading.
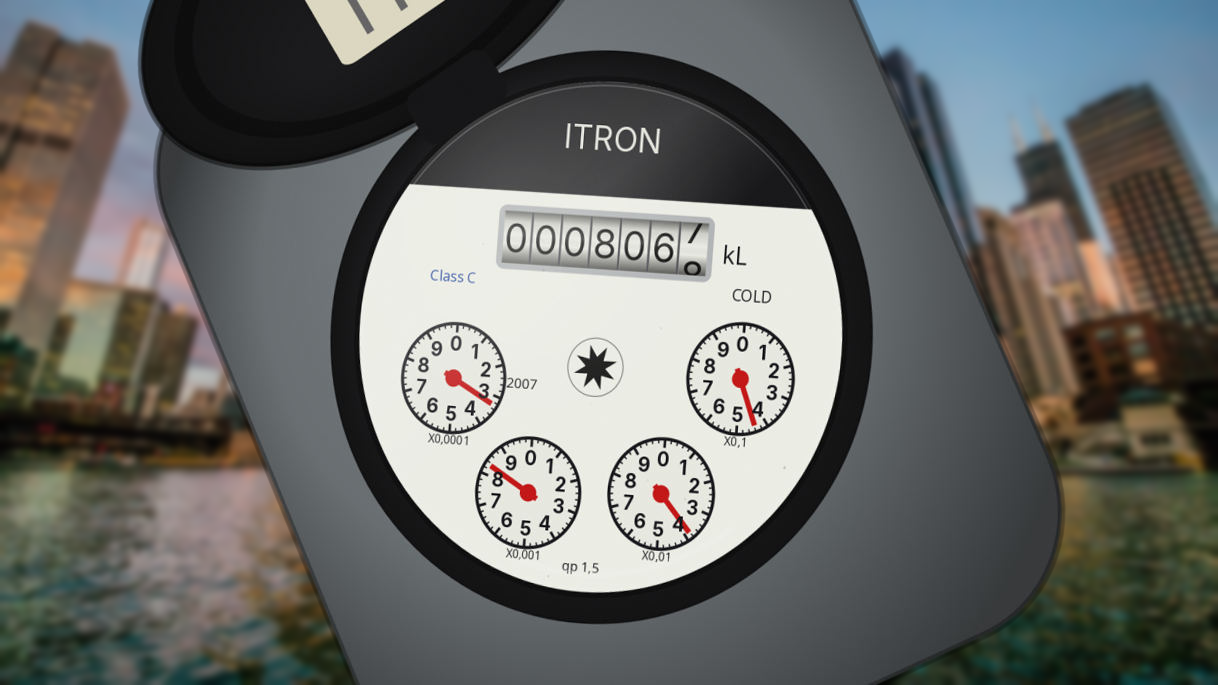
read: 8067.4383 kL
